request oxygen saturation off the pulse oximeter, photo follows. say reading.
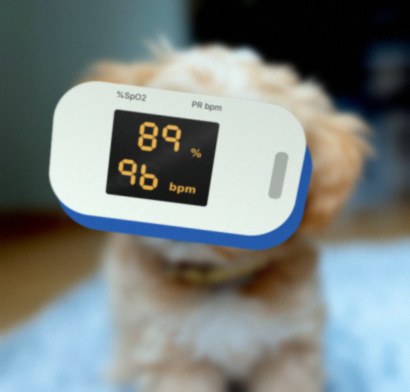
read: 89 %
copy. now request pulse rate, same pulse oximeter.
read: 96 bpm
